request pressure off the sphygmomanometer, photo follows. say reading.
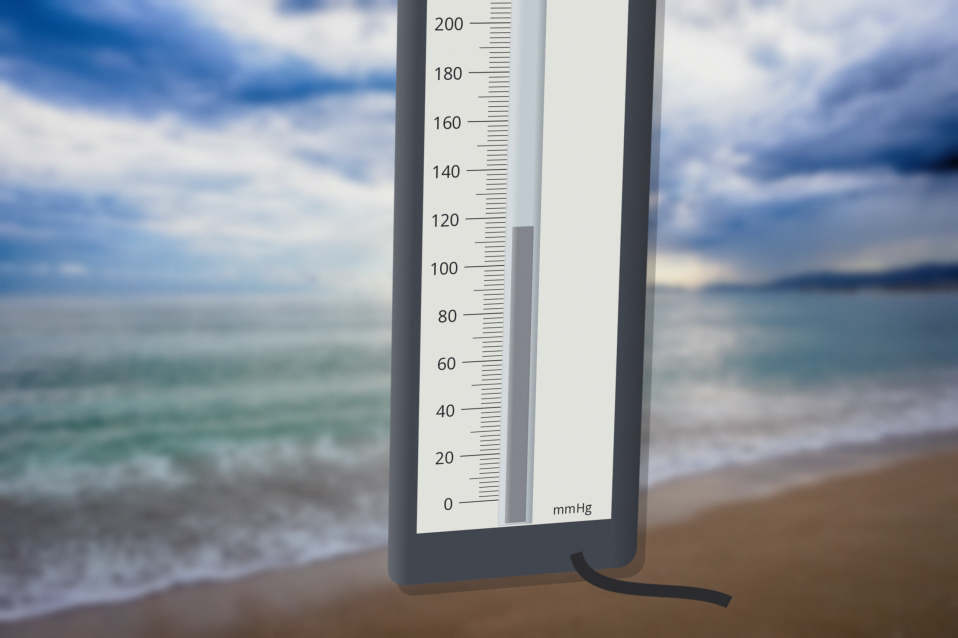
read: 116 mmHg
